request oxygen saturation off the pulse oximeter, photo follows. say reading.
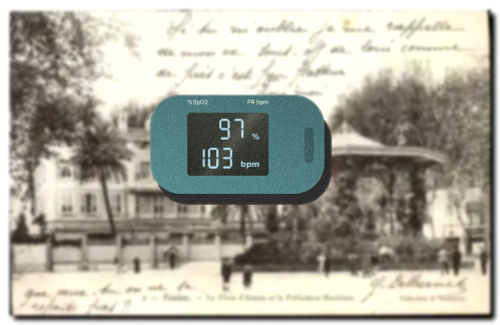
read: 97 %
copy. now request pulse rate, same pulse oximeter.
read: 103 bpm
